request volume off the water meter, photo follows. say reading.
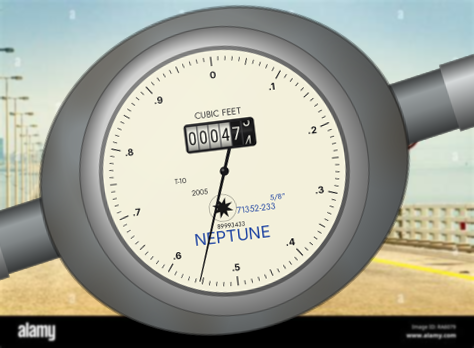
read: 473.55 ft³
